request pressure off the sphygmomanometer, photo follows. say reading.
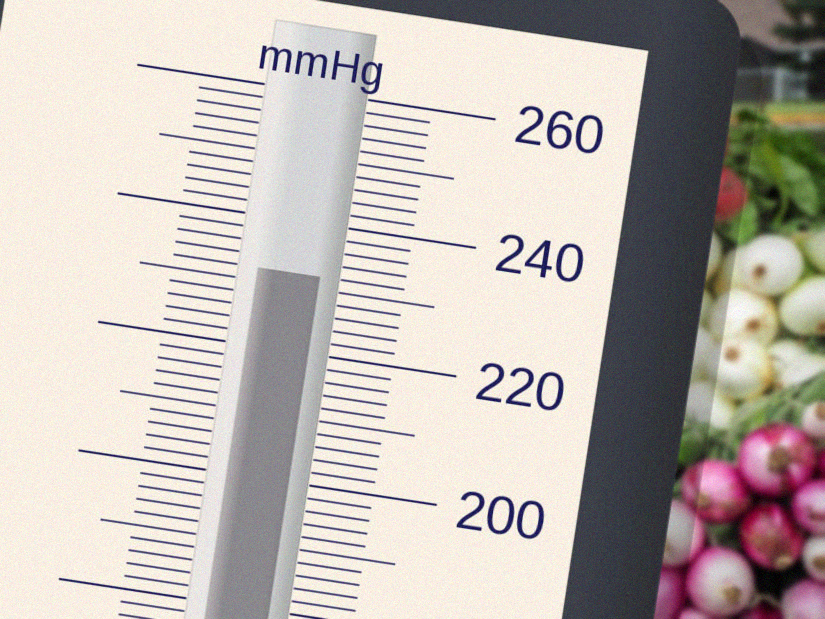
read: 232 mmHg
